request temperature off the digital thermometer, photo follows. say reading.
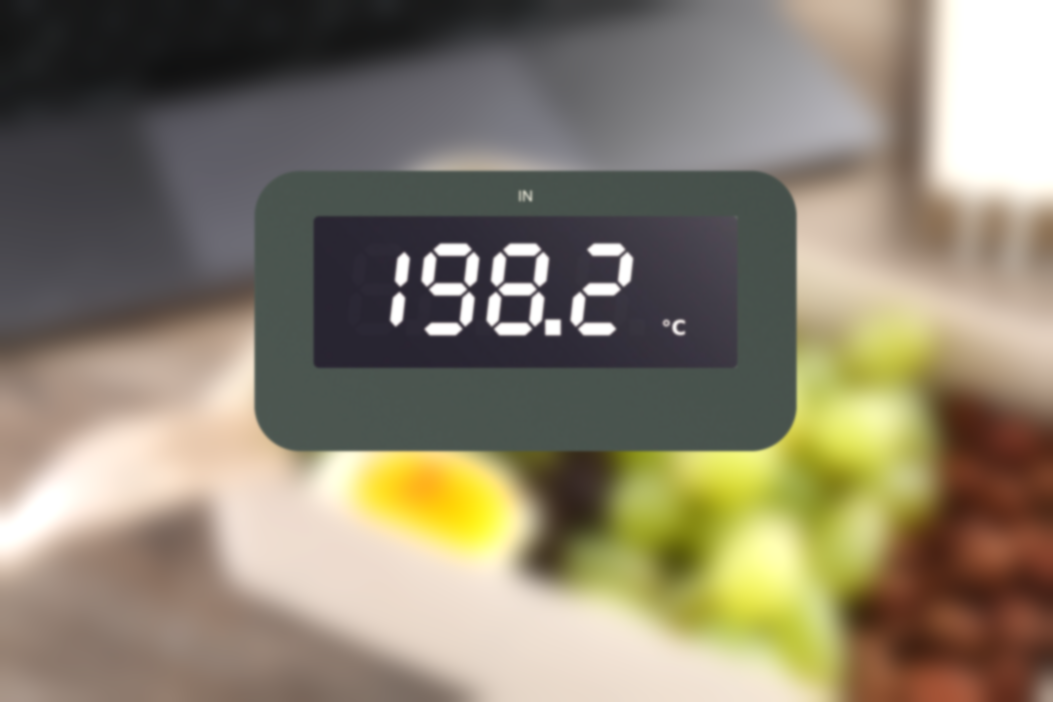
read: 198.2 °C
